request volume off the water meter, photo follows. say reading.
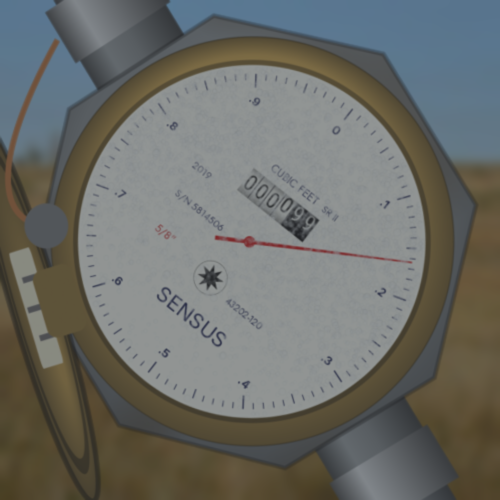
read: 99.16 ft³
